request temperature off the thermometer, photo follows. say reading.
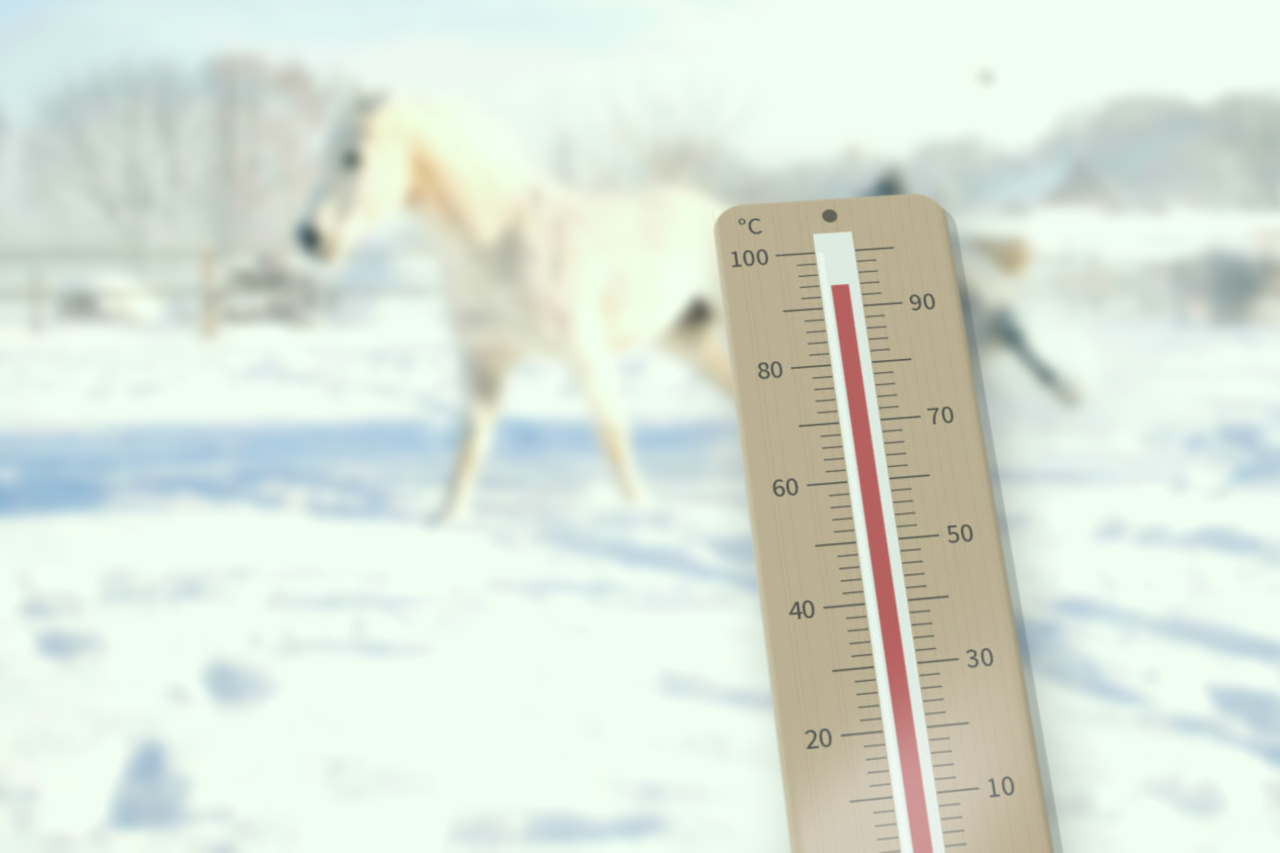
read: 94 °C
